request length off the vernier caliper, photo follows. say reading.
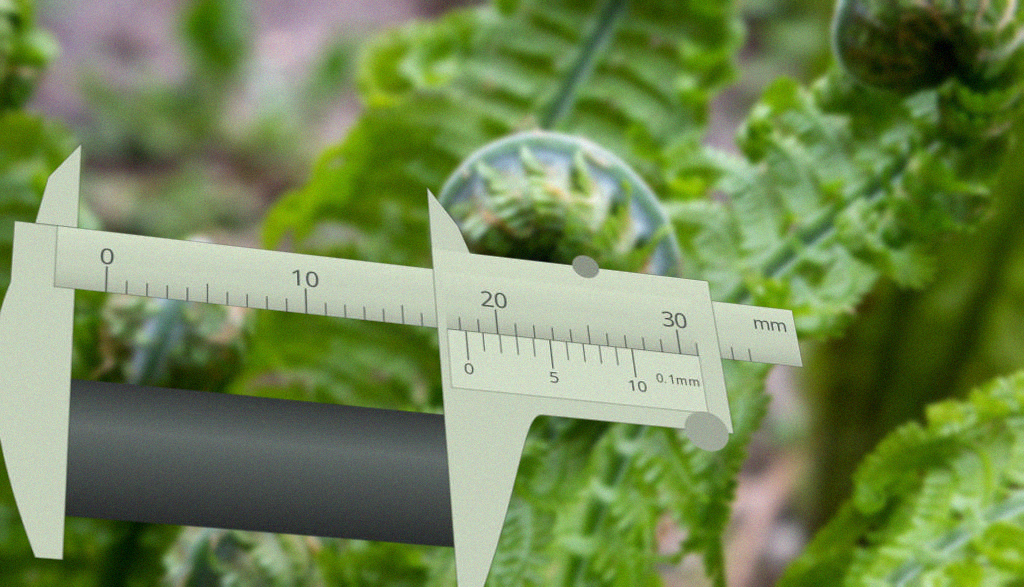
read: 18.3 mm
